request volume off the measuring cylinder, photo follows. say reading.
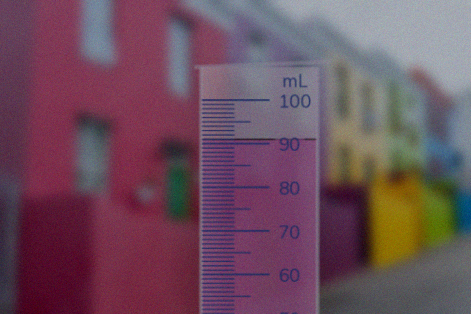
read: 91 mL
